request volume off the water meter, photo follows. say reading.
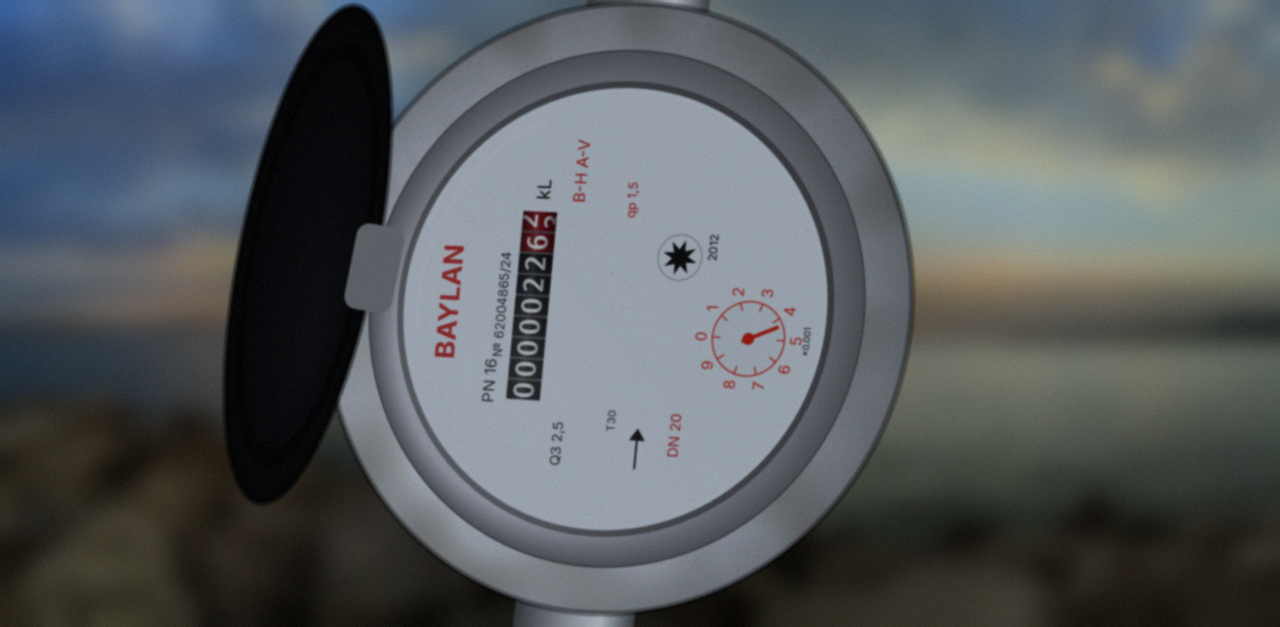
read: 22.624 kL
